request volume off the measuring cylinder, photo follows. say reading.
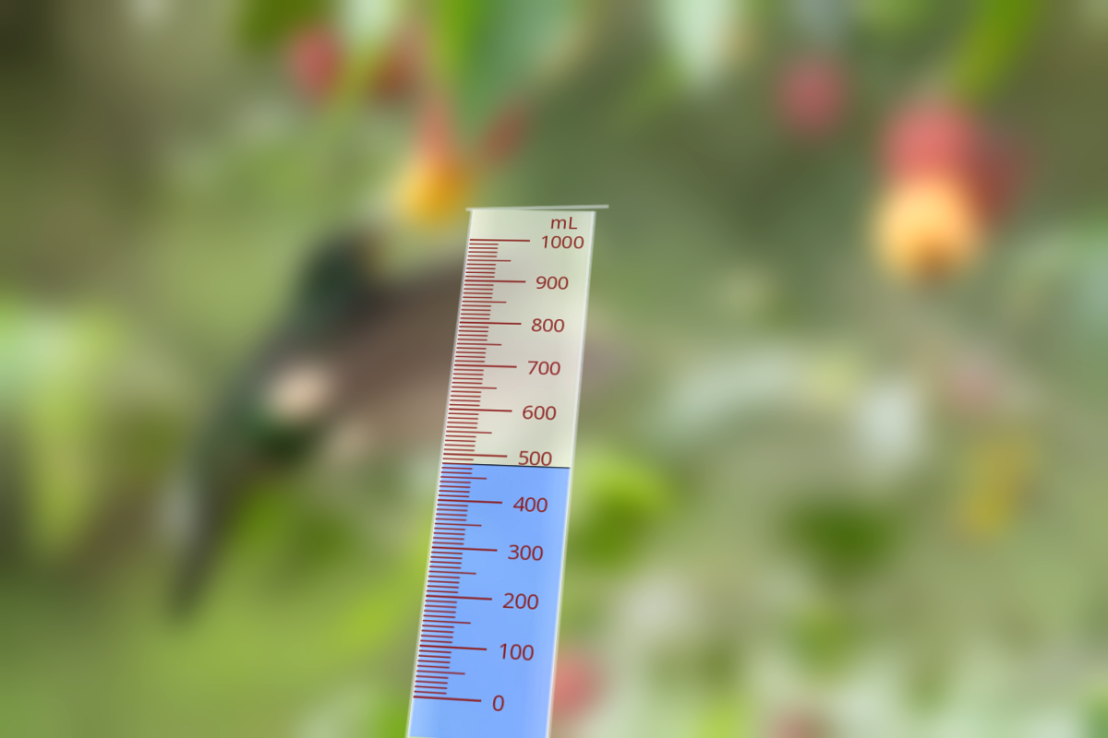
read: 480 mL
